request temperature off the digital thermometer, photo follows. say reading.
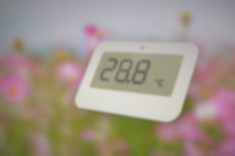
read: 28.8 °C
